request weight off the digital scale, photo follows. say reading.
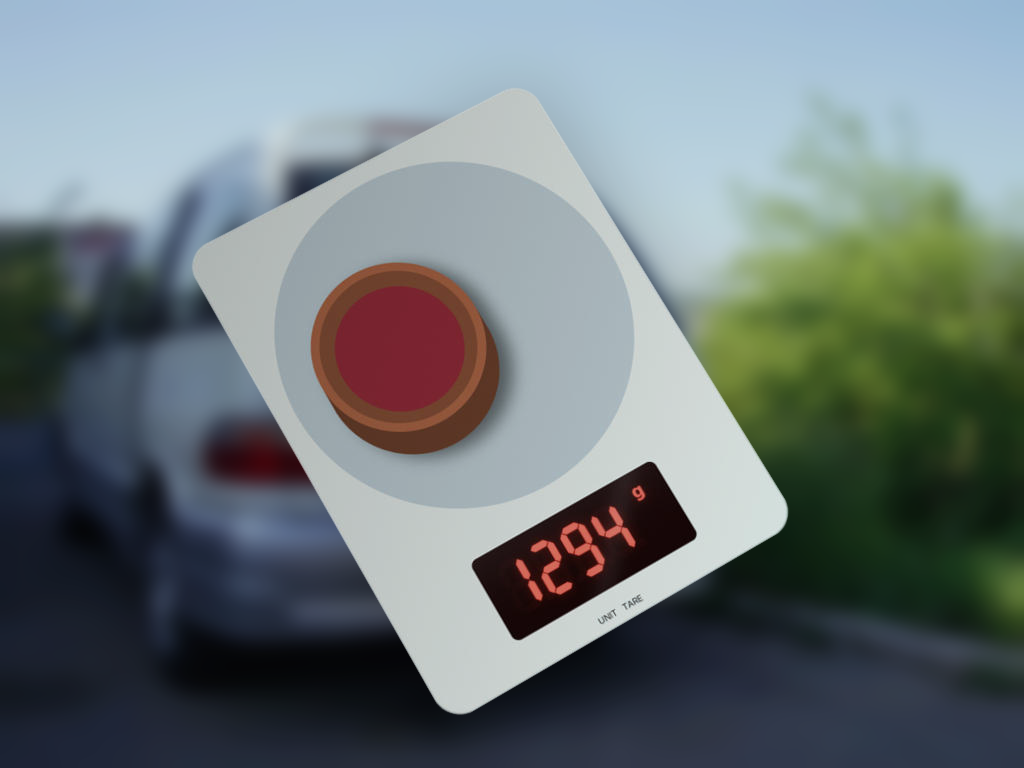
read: 1294 g
